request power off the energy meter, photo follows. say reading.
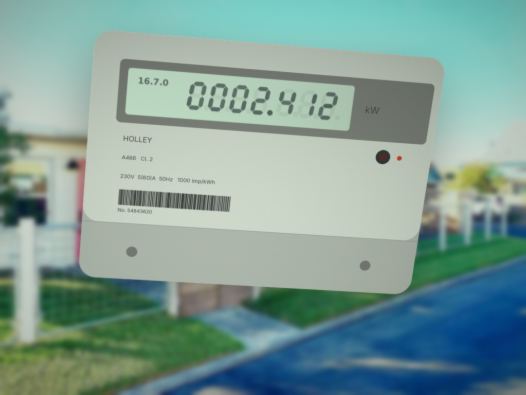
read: 2.412 kW
